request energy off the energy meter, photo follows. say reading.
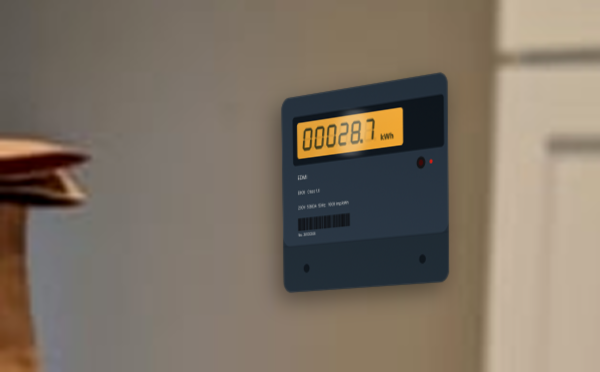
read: 28.7 kWh
